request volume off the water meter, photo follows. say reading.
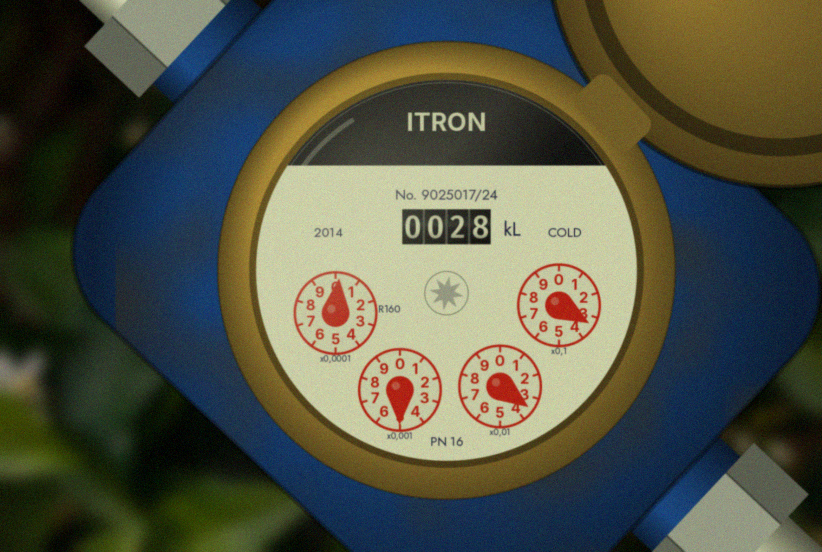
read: 28.3350 kL
